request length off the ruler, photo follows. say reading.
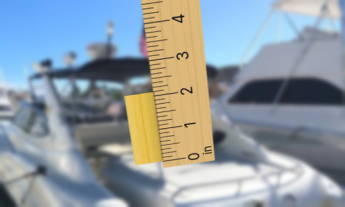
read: 2.125 in
